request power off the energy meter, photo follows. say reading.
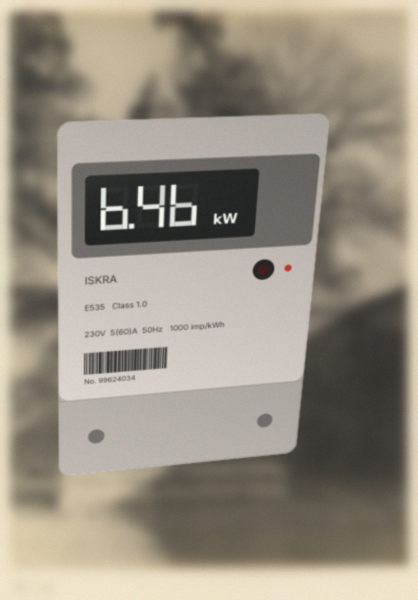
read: 6.46 kW
